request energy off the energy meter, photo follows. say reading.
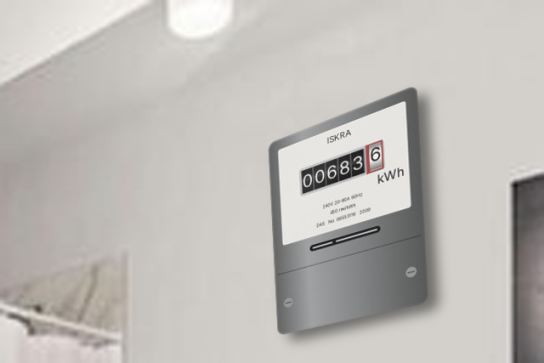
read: 683.6 kWh
